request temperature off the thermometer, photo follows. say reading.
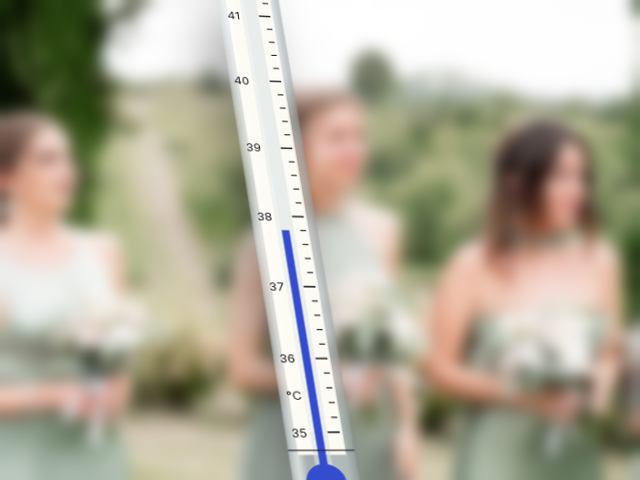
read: 37.8 °C
